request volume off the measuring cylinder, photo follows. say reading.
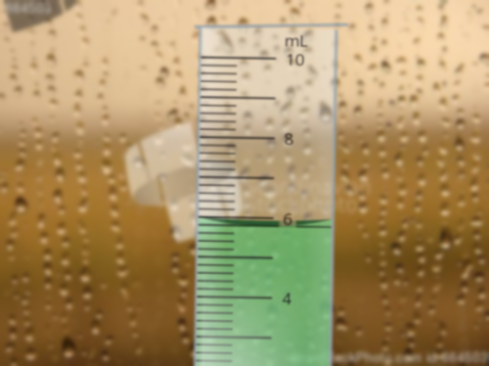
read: 5.8 mL
